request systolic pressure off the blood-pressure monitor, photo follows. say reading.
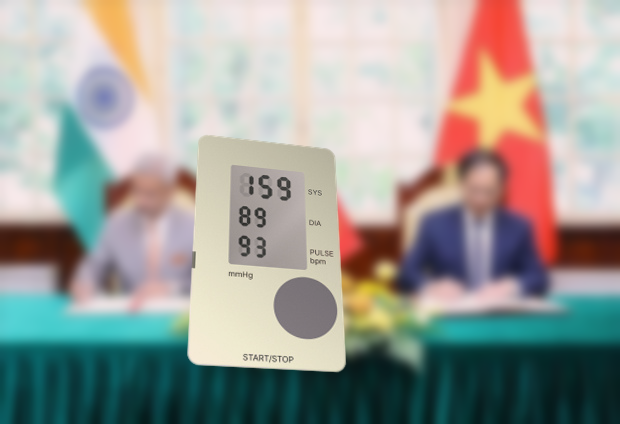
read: 159 mmHg
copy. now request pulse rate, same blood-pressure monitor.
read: 93 bpm
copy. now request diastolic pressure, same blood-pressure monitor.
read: 89 mmHg
